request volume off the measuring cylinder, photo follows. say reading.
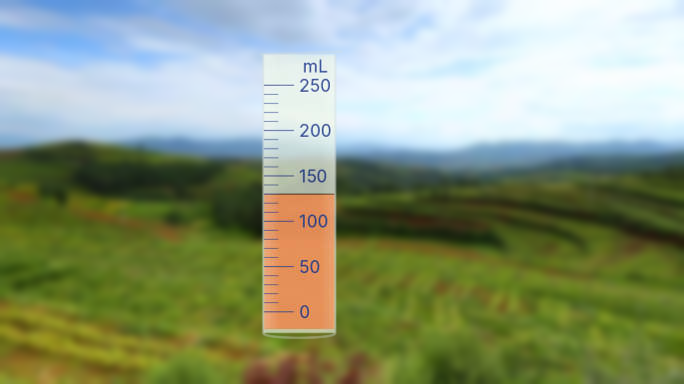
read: 130 mL
